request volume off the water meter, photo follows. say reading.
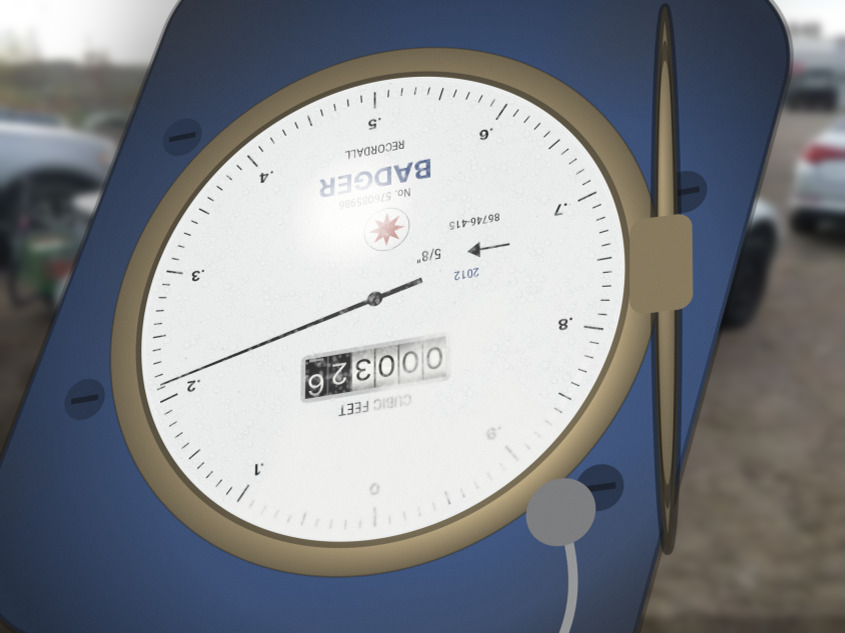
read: 326.21 ft³
